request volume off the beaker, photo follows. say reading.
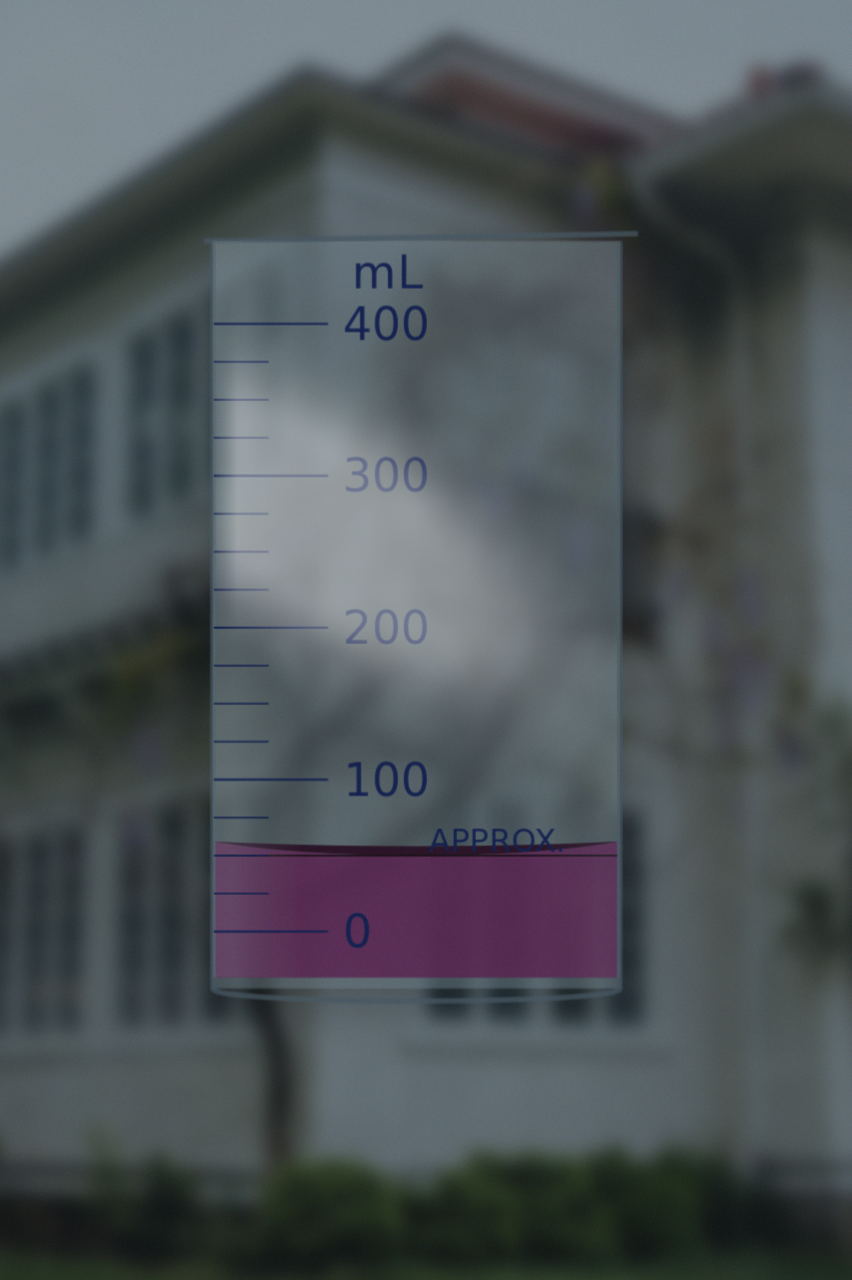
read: 50 mL
